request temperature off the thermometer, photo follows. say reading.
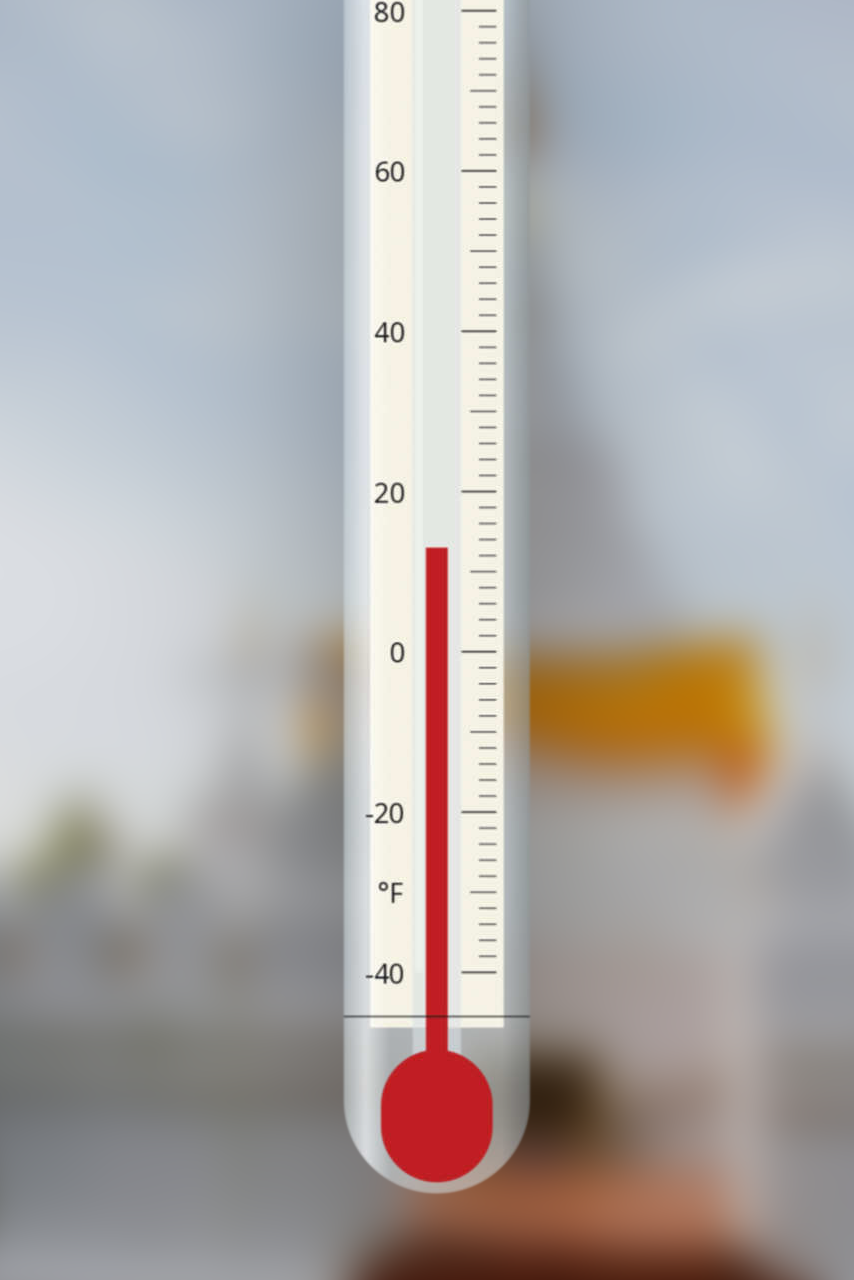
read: 13 °F
